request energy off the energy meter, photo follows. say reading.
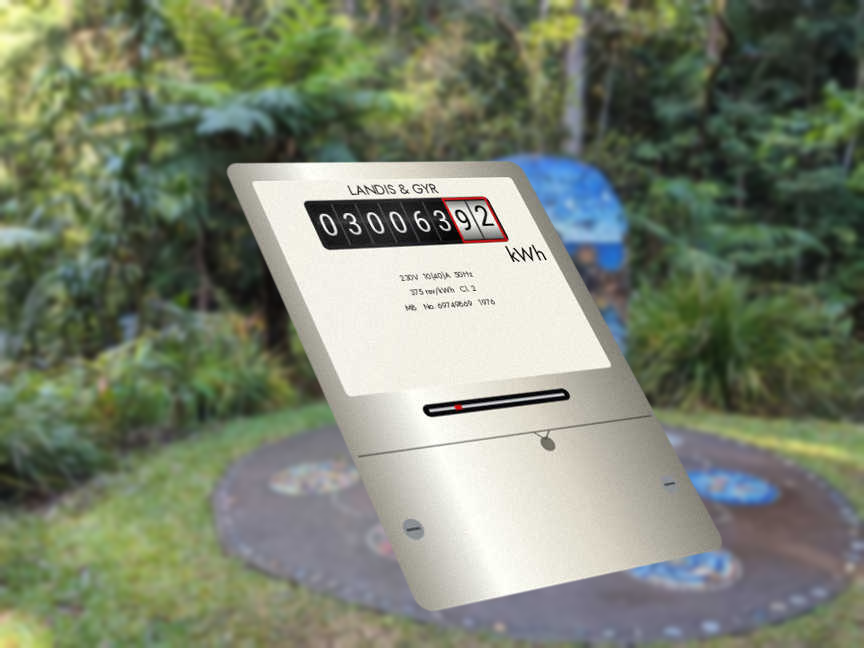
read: 30063.92 kWh
